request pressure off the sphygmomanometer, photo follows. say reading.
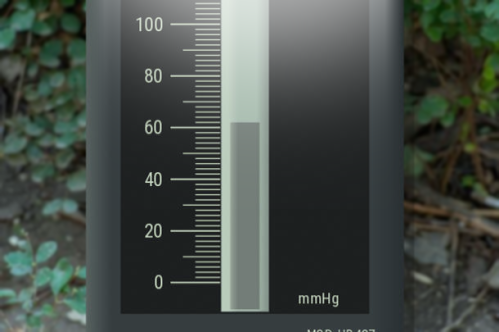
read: 62 mmHg
